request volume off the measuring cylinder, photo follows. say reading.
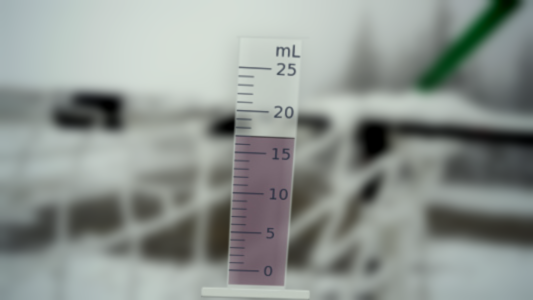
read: 17 mL
